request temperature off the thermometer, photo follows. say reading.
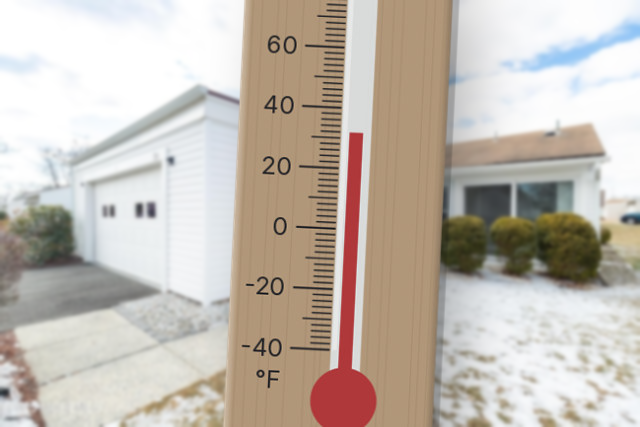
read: 32 °F
